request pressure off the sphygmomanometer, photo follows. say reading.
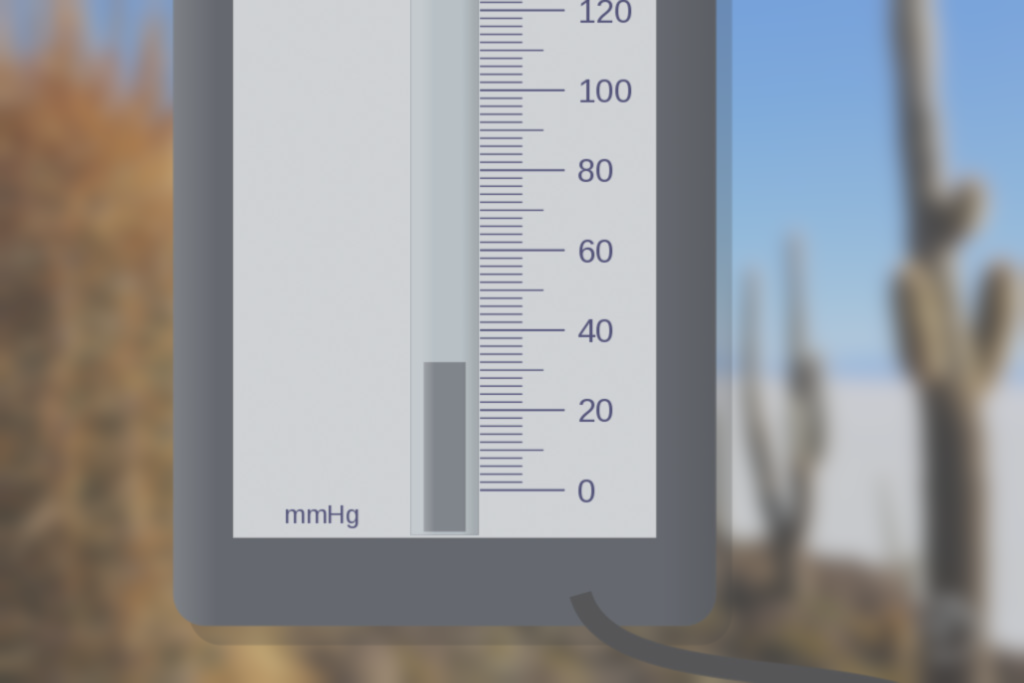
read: 32 mmHg
